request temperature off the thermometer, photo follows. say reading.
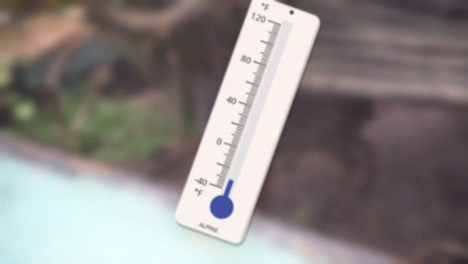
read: -30 °F
